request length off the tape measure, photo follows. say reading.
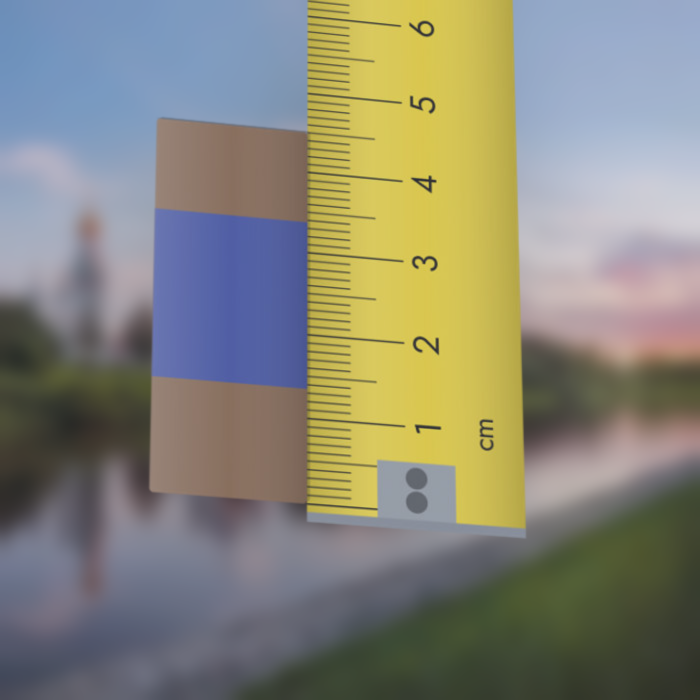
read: 4.5 cm
